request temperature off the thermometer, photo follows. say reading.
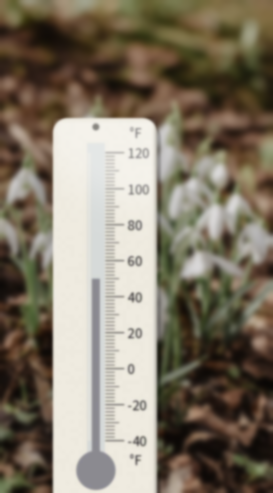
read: 50 °F
